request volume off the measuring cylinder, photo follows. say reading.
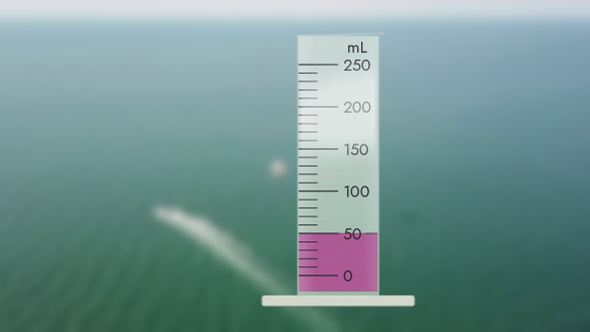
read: 50 mL
